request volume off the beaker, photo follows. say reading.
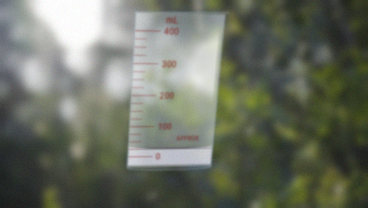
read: 25 mL
